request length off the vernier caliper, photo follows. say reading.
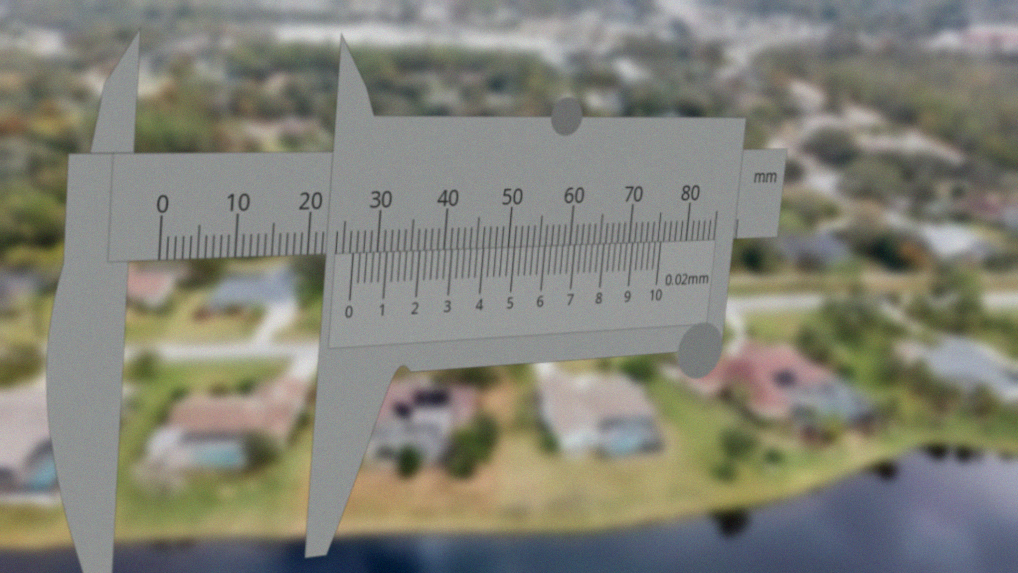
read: 26.5 mm
